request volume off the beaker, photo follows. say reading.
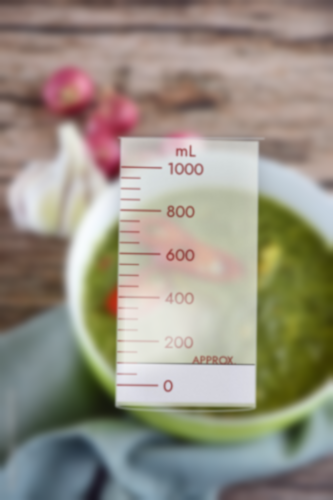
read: 100 mL
